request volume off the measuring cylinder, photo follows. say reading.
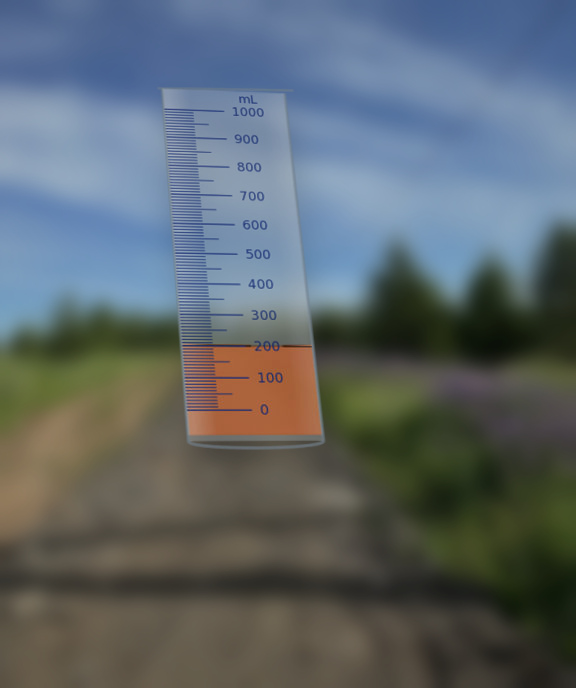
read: 200 mL
